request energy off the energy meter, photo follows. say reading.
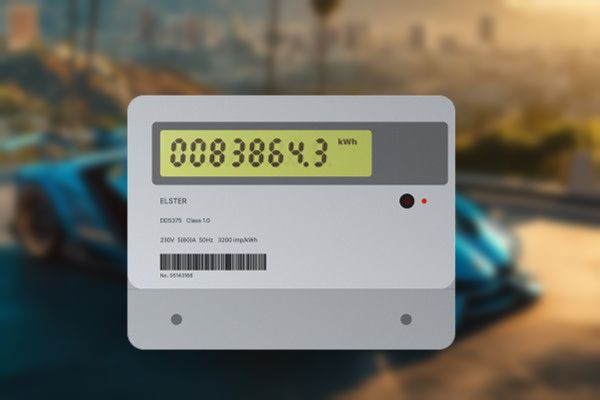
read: 83864.3 kWh
